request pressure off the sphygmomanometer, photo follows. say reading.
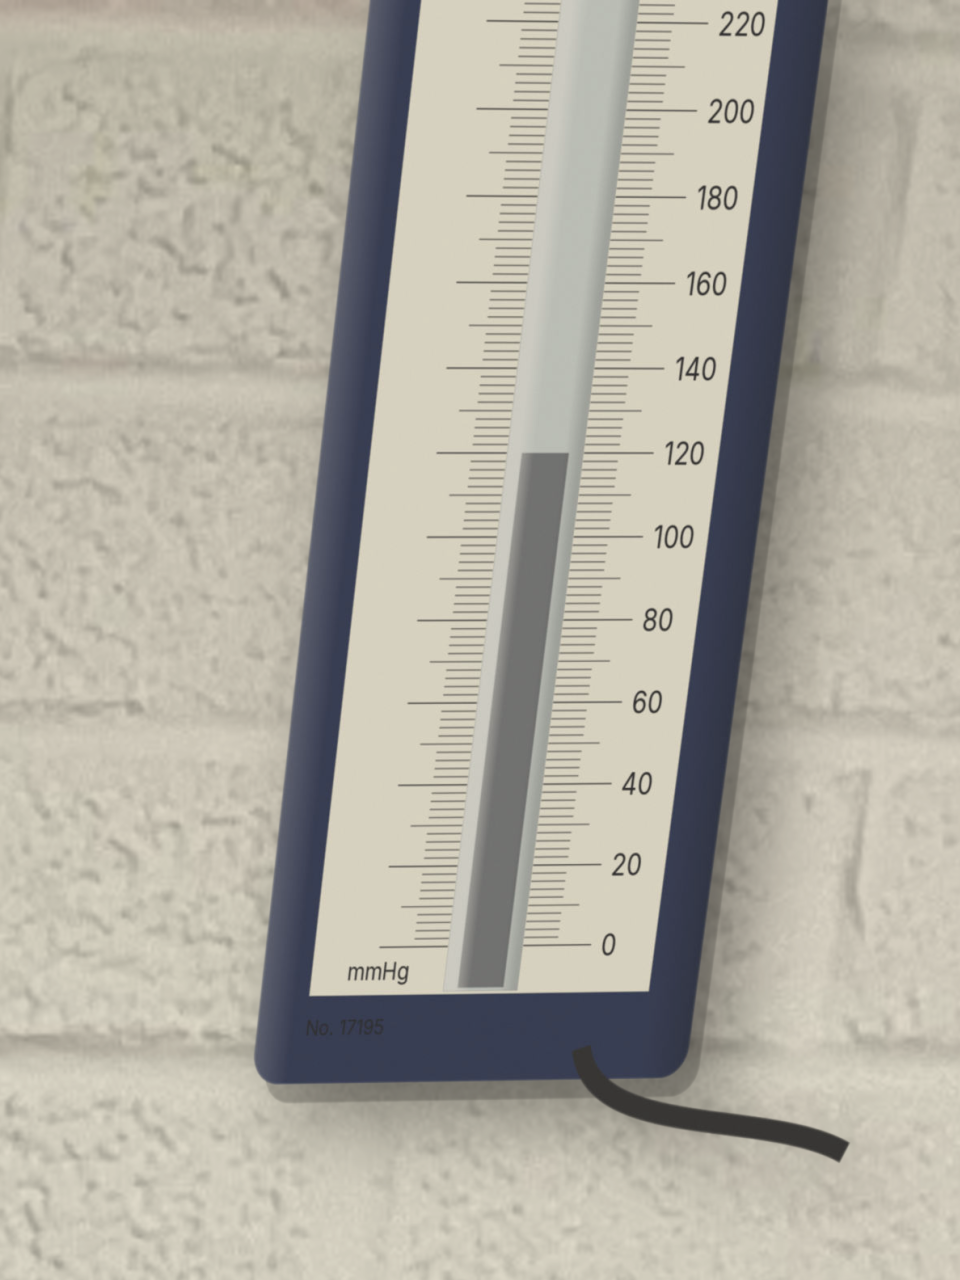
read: 120 mmHg
